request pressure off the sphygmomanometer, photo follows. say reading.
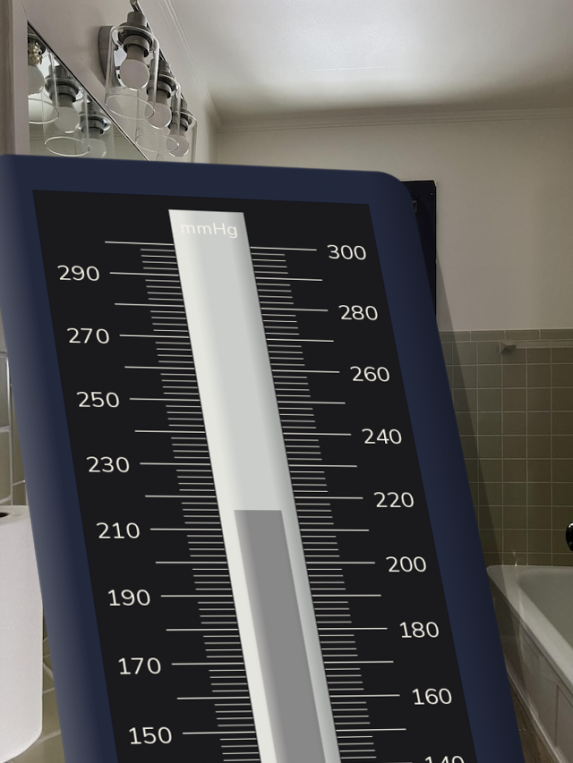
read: 216 mmHg
